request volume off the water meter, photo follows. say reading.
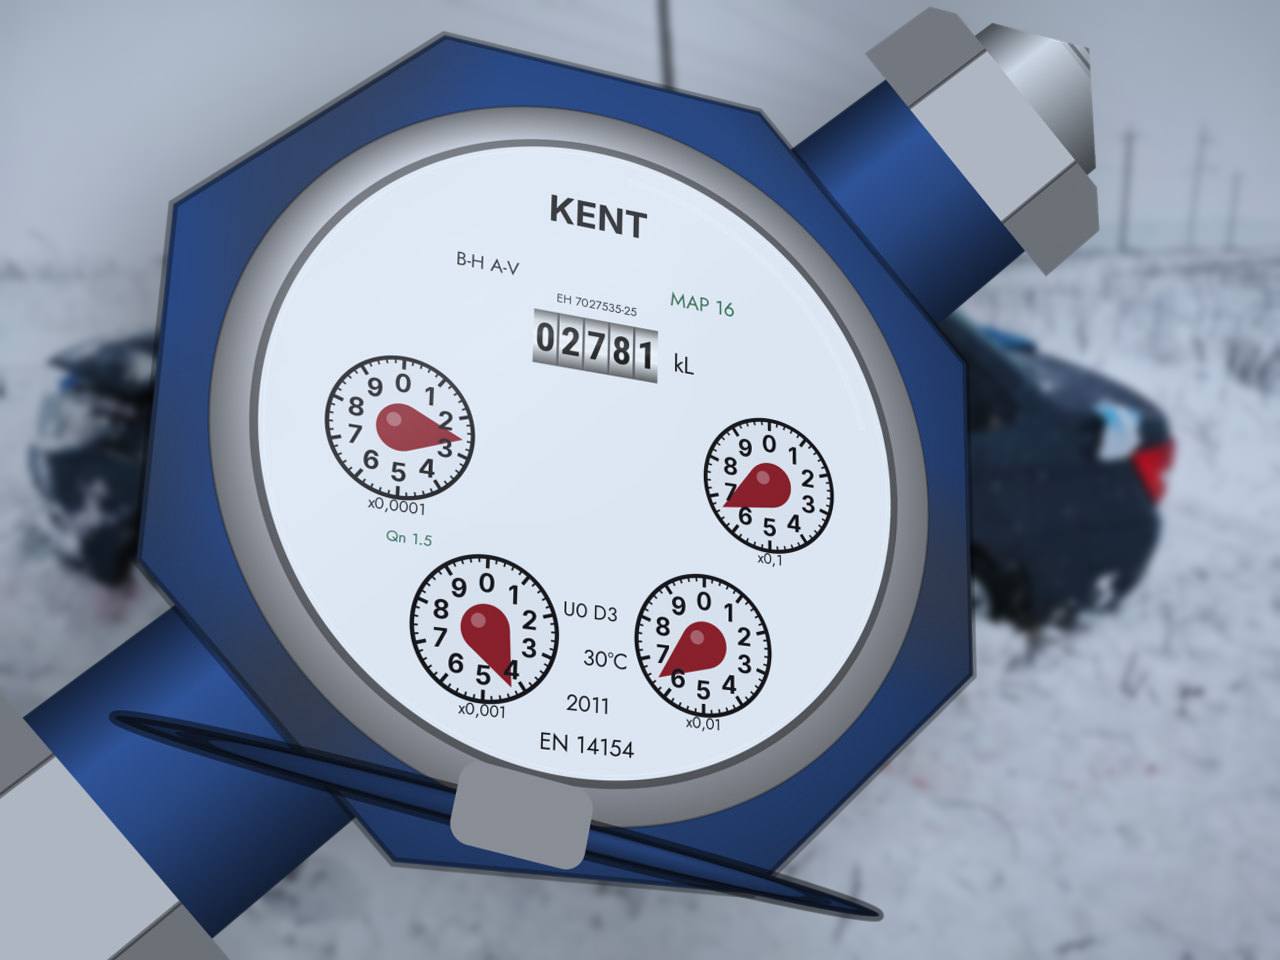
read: 2781.6642 kL
